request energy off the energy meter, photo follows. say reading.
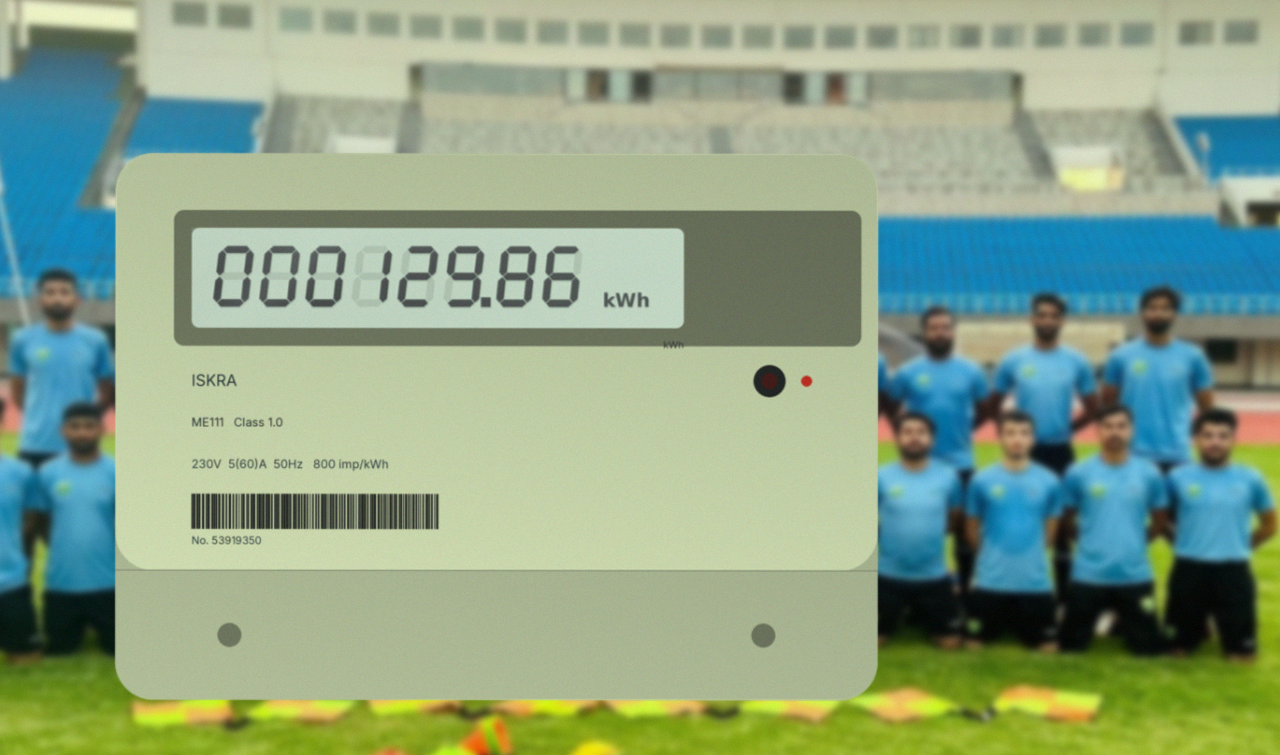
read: 129.86 kWh
